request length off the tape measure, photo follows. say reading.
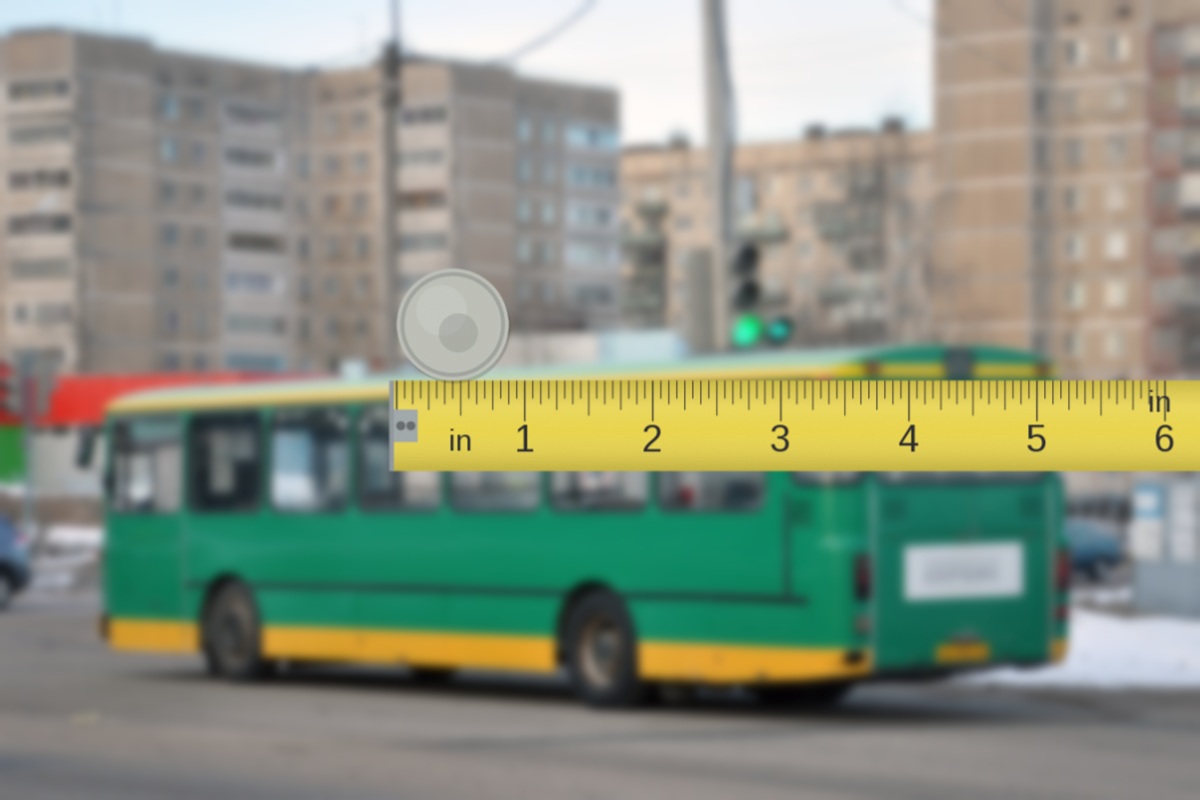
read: 0.875 in
